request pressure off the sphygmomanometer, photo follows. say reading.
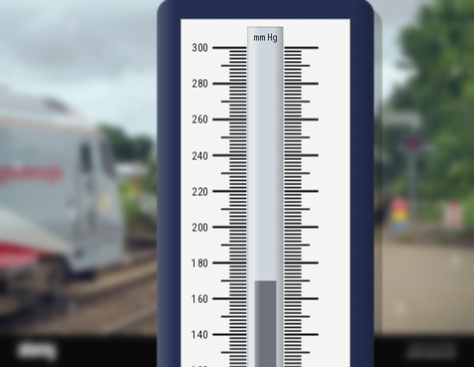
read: 170 mmHg
